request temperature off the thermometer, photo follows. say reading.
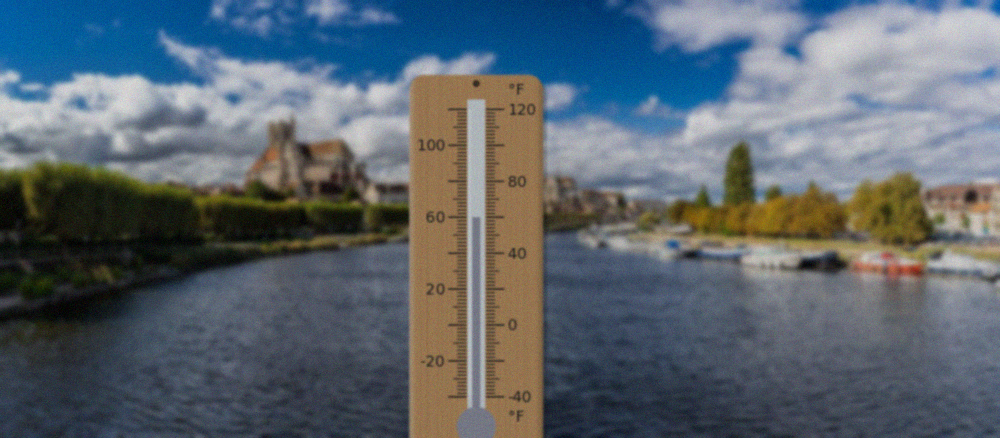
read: 60 °F
